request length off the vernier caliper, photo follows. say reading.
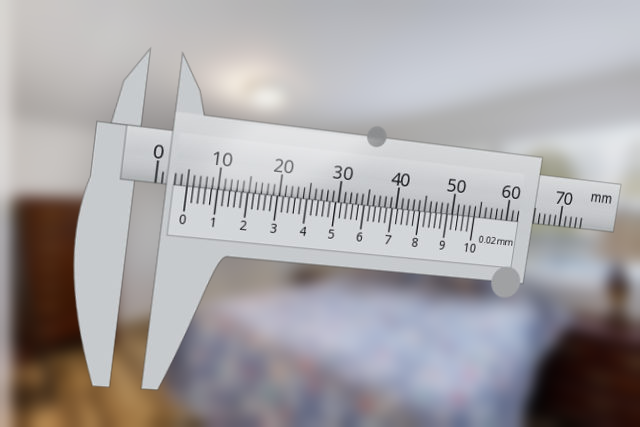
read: 5.0 mm
